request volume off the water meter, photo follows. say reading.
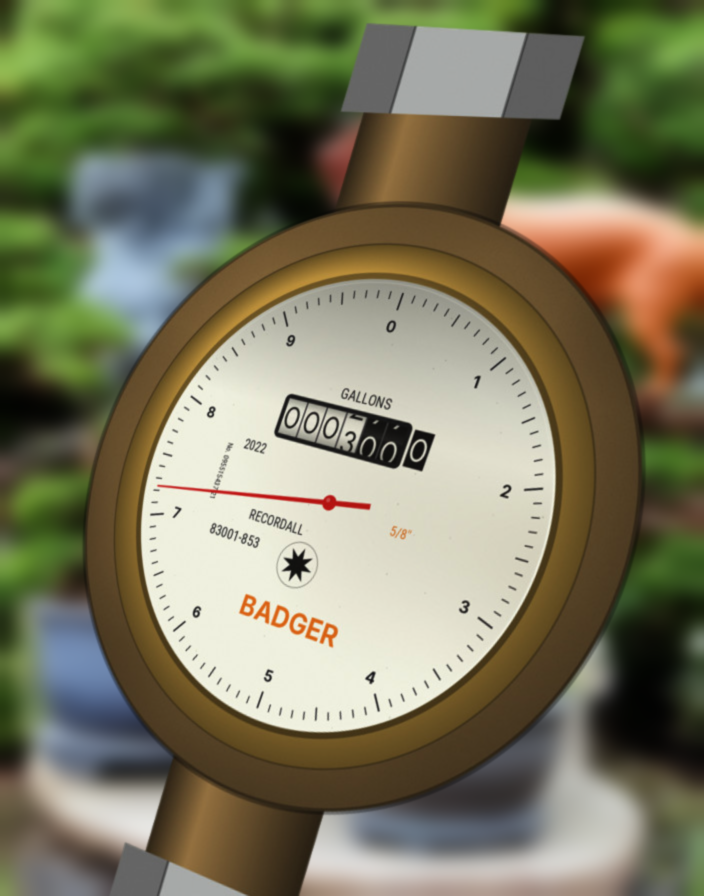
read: 2997.2 gal
